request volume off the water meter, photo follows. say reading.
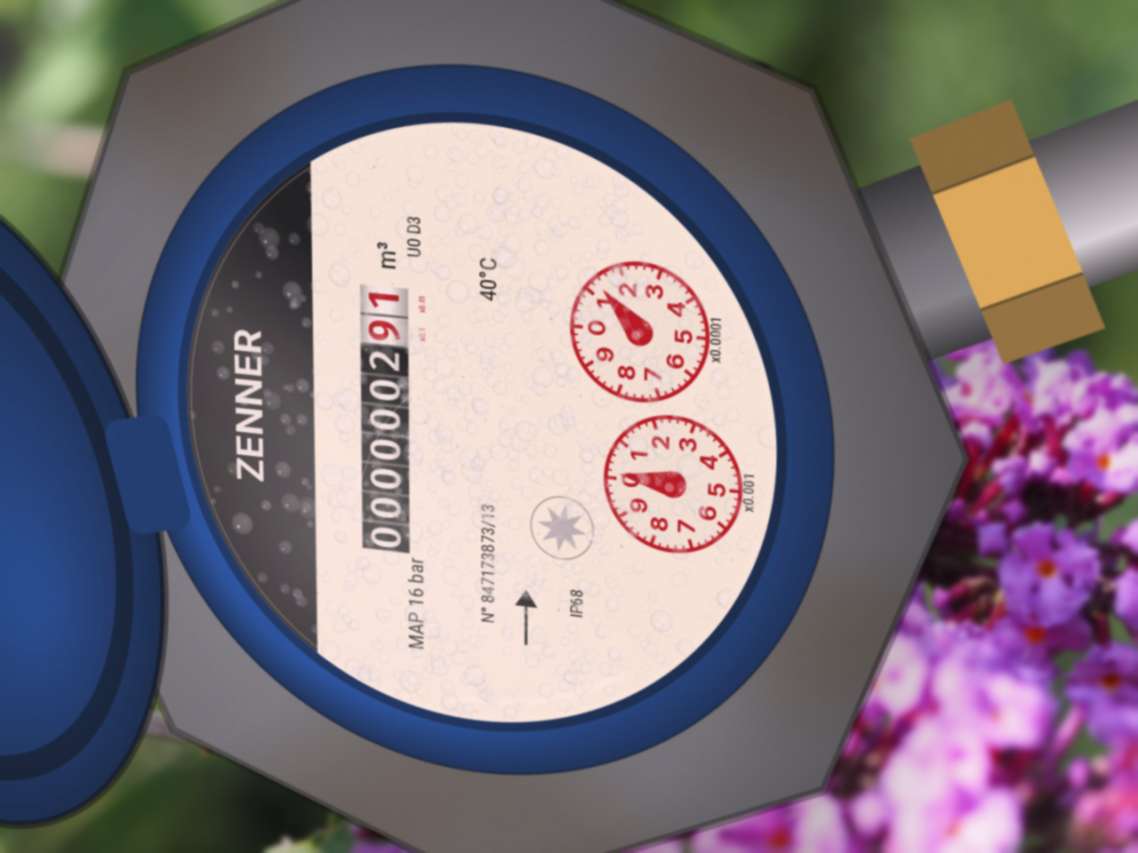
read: 2.9101 m³
